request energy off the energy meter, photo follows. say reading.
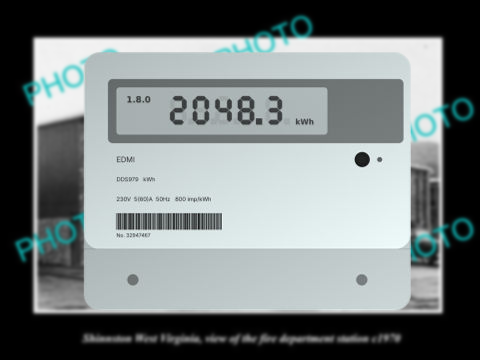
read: 2048.3 kWh
